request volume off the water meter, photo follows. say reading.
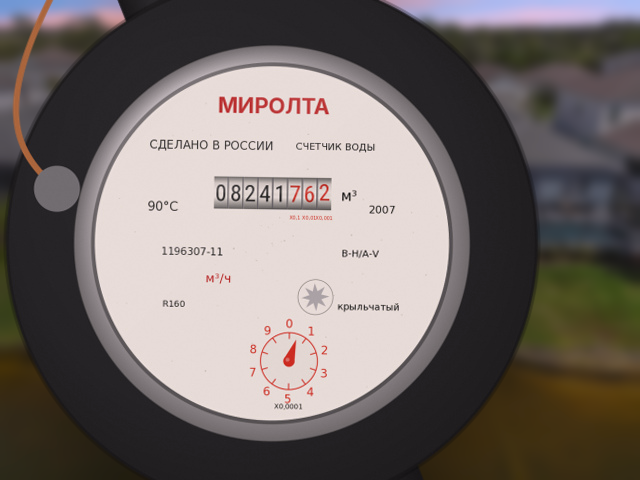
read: 8241.7620 m³
